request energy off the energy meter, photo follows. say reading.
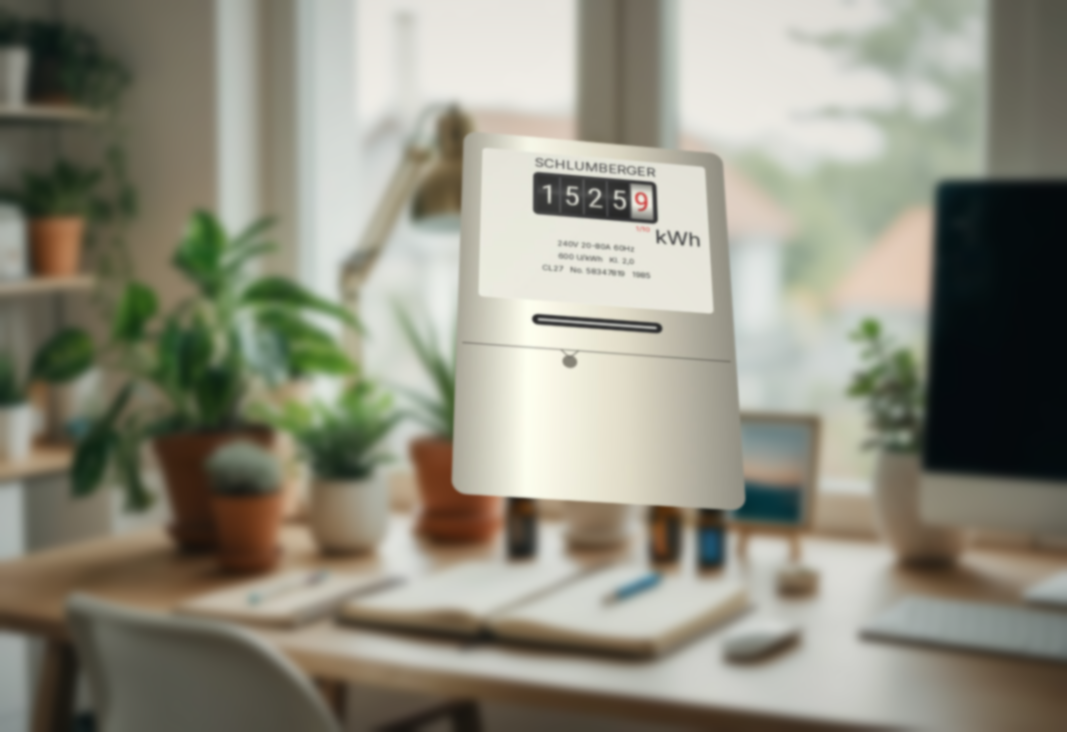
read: 1525.9 kWh
